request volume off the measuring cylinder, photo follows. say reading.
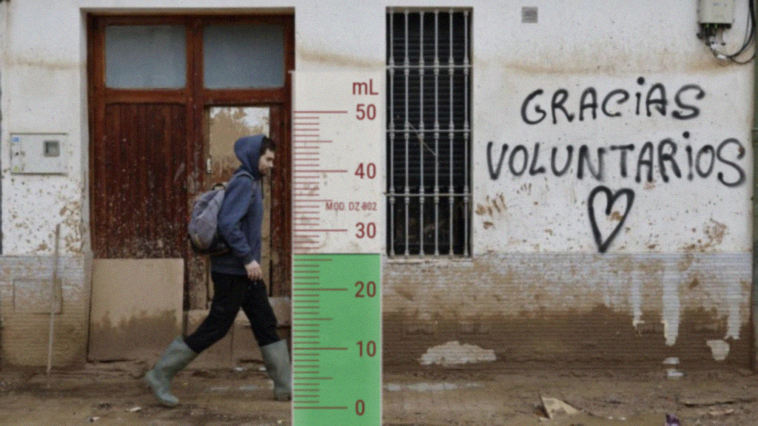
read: 26 mL
